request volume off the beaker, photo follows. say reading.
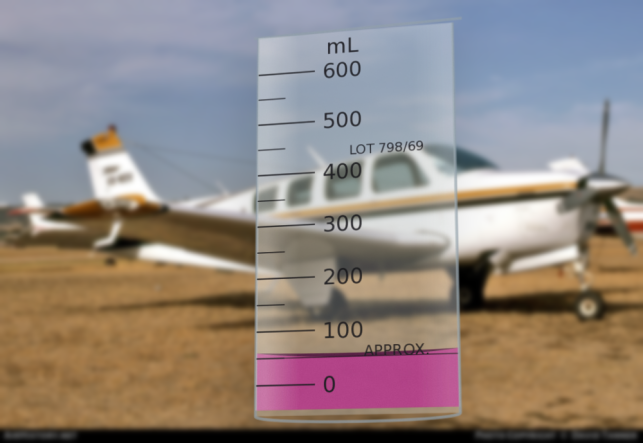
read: 50 mL
